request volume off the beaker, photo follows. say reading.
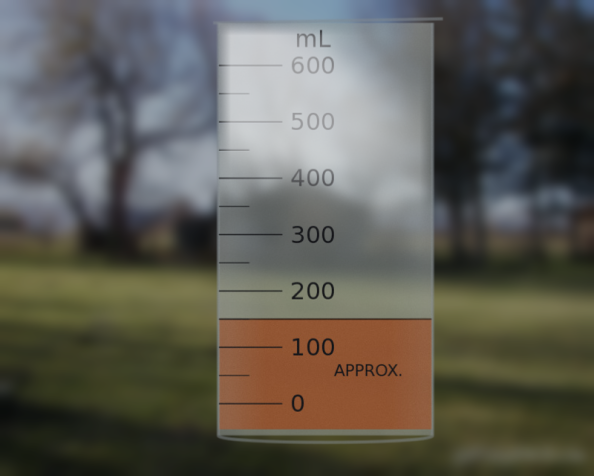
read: 150 mL
